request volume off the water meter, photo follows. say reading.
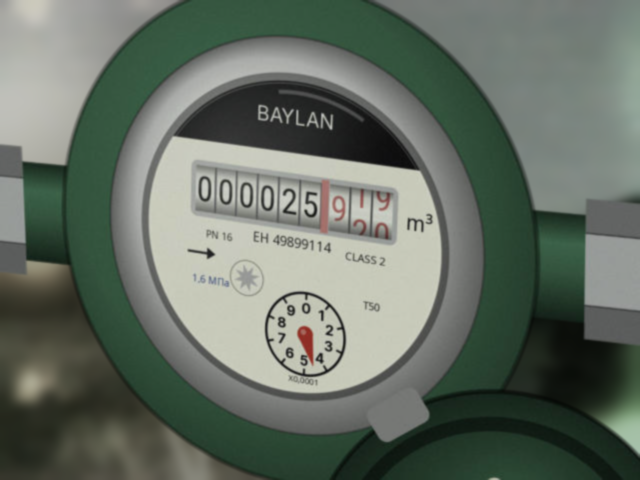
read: 25.9194 m³
